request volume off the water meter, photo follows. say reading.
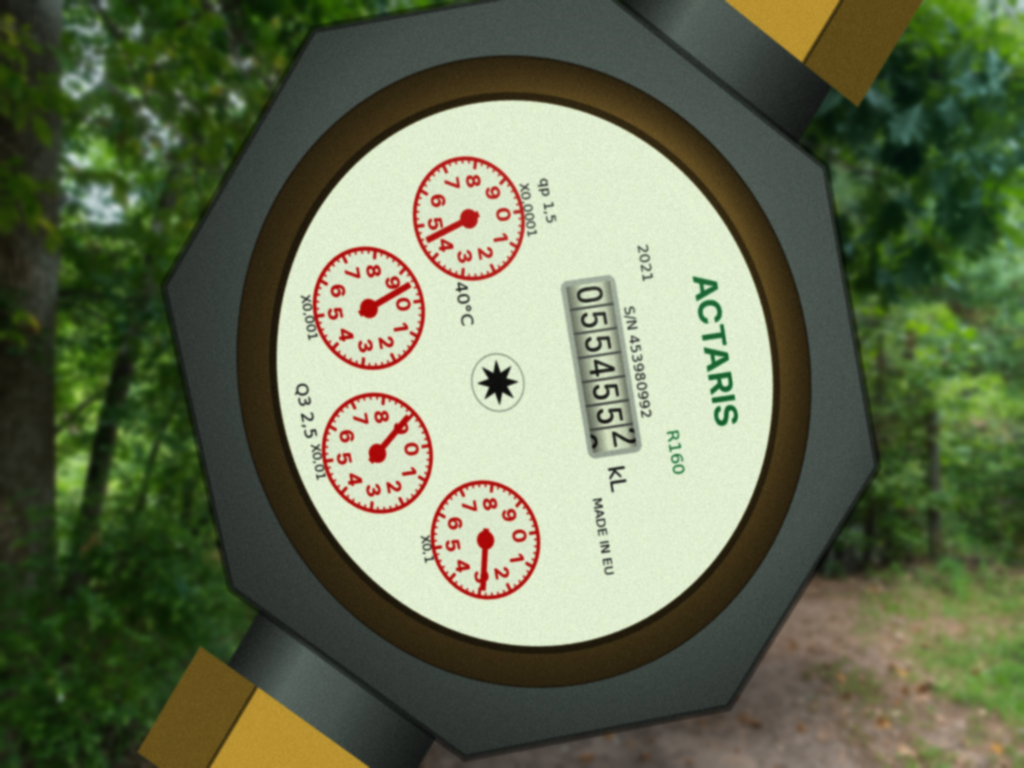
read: 554552.2894 kL
